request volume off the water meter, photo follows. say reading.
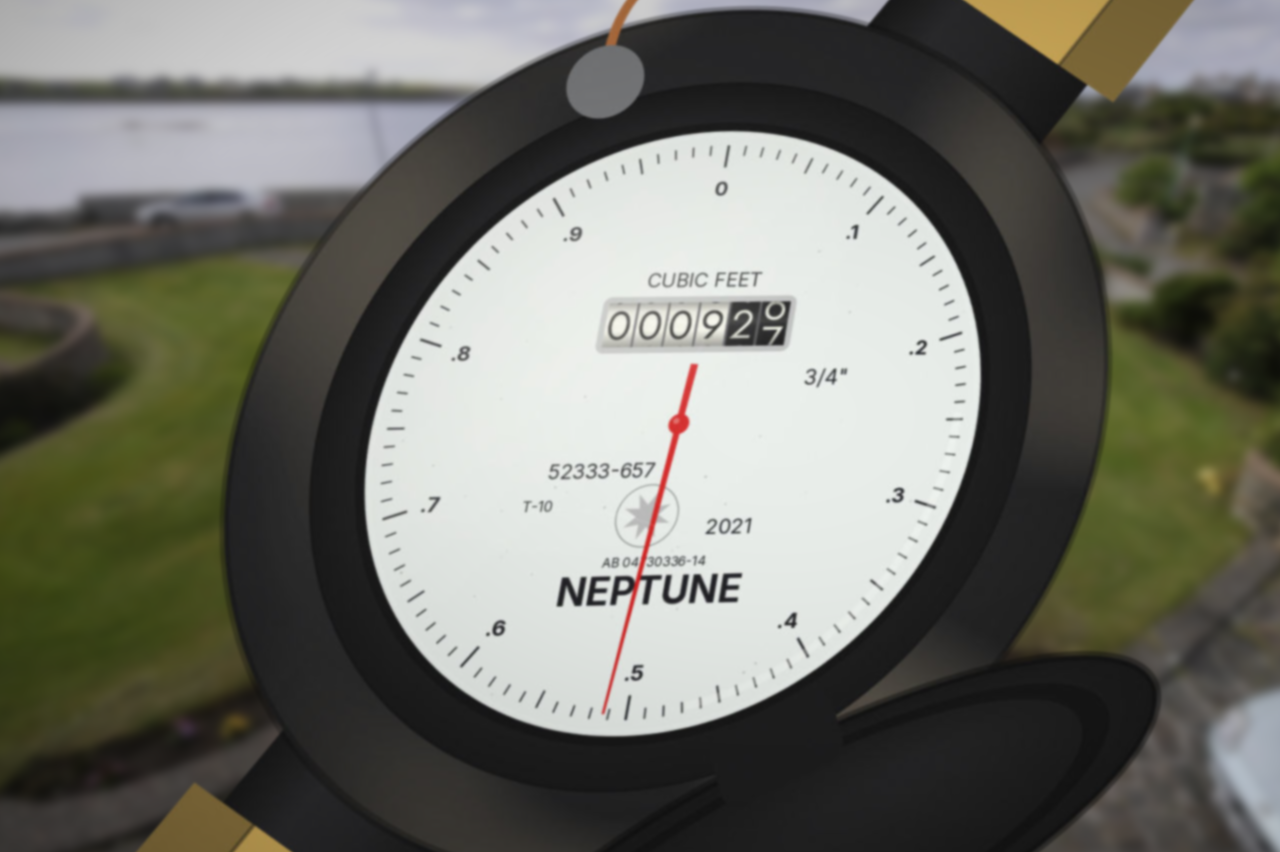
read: 926.51 ft³
